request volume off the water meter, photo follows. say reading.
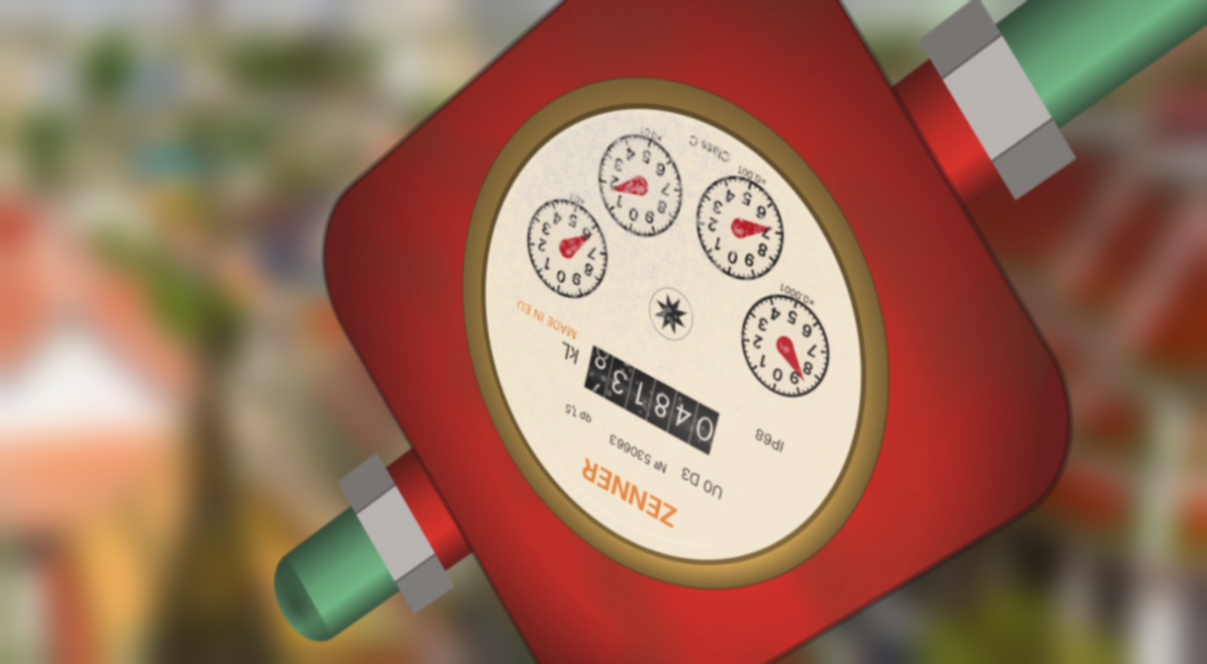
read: 48137.6168 kL
